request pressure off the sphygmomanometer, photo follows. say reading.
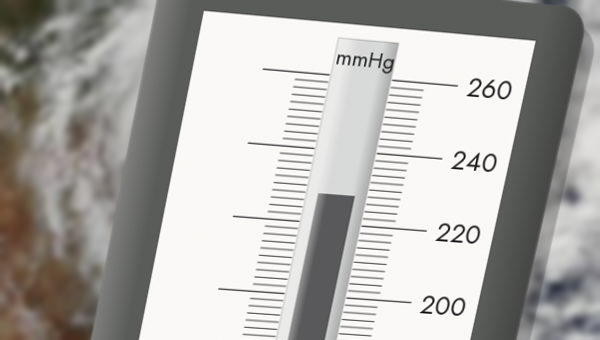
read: 228 mmHg
